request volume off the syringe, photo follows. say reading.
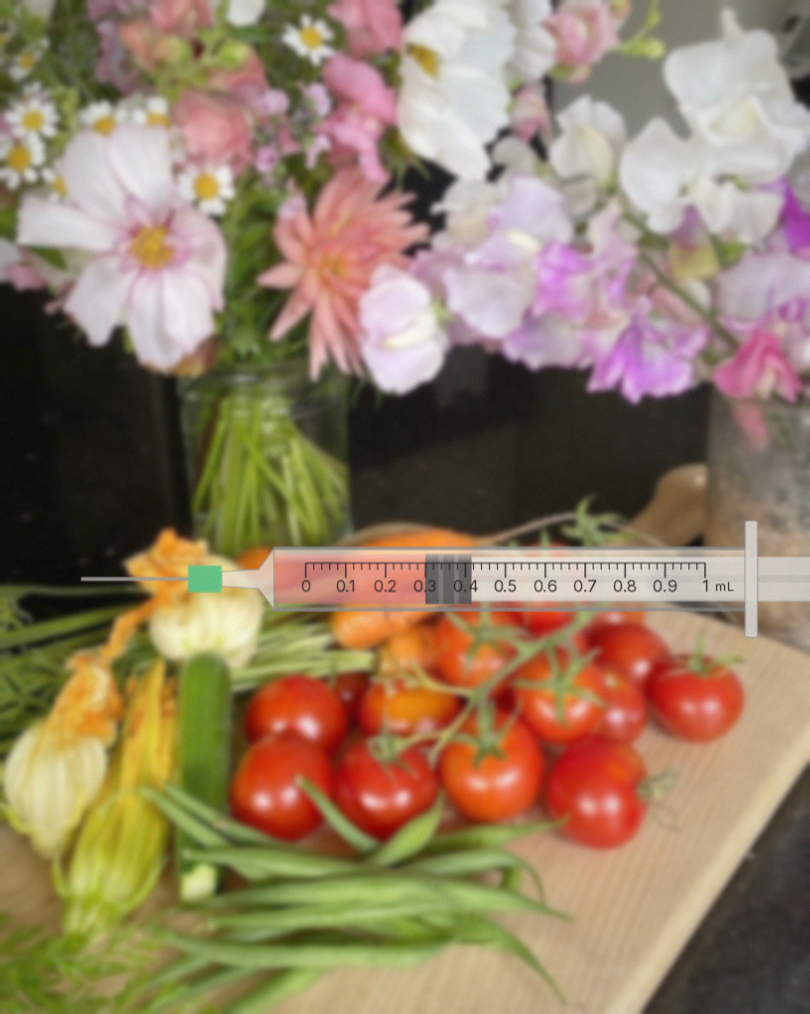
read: 0.3 mL
